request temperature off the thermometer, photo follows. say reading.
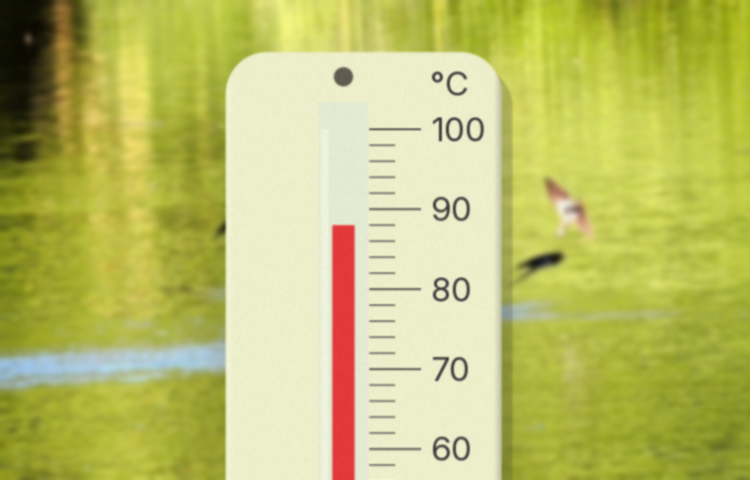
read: 88 °C
